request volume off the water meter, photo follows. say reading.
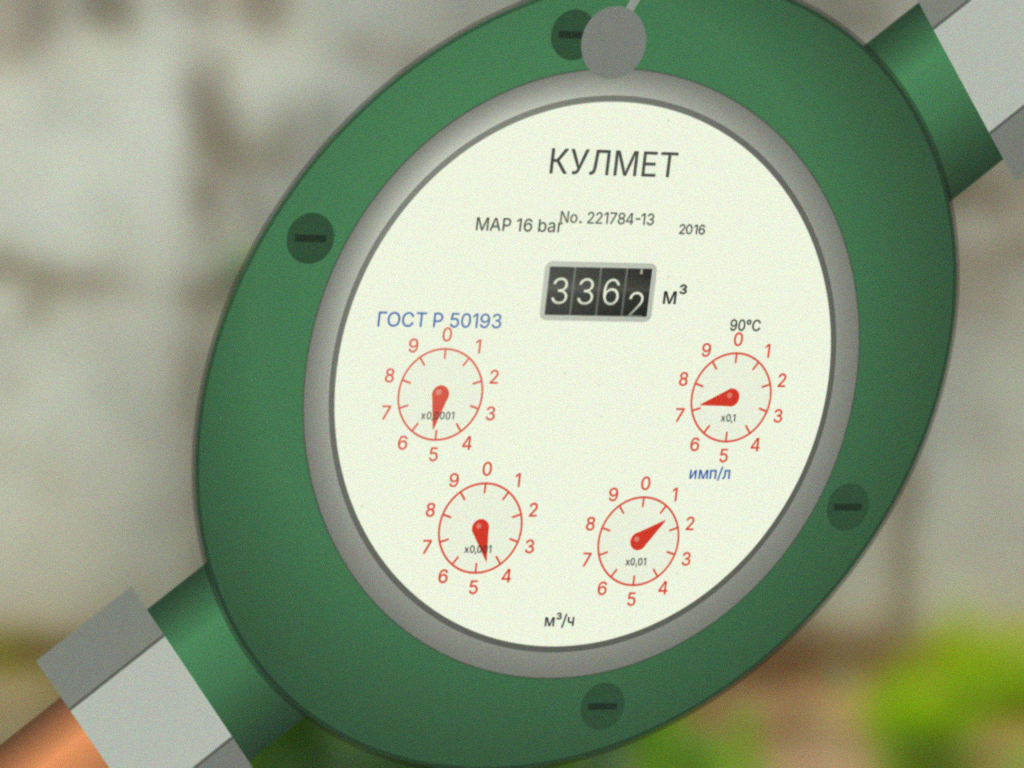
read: 3361.7145 m³
